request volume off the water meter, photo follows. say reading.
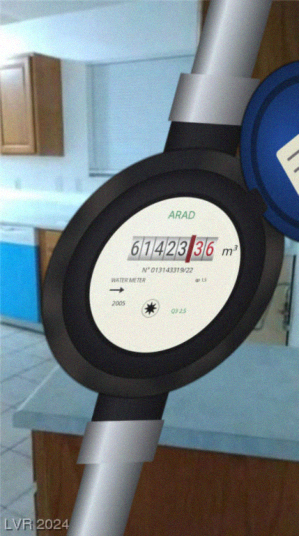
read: 61423.36 m³
